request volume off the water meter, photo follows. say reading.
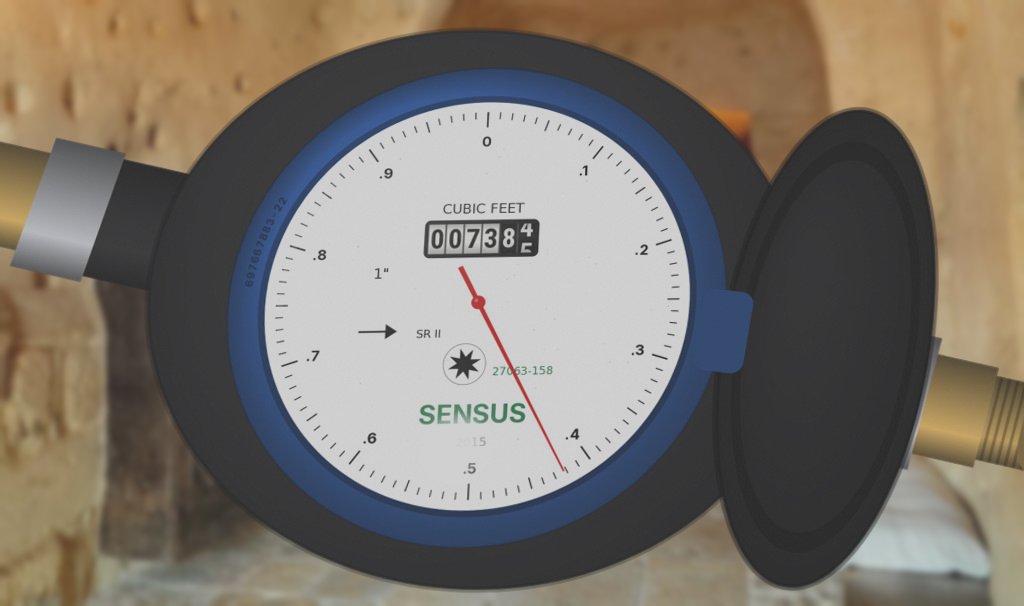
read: 7384.42 ft³
